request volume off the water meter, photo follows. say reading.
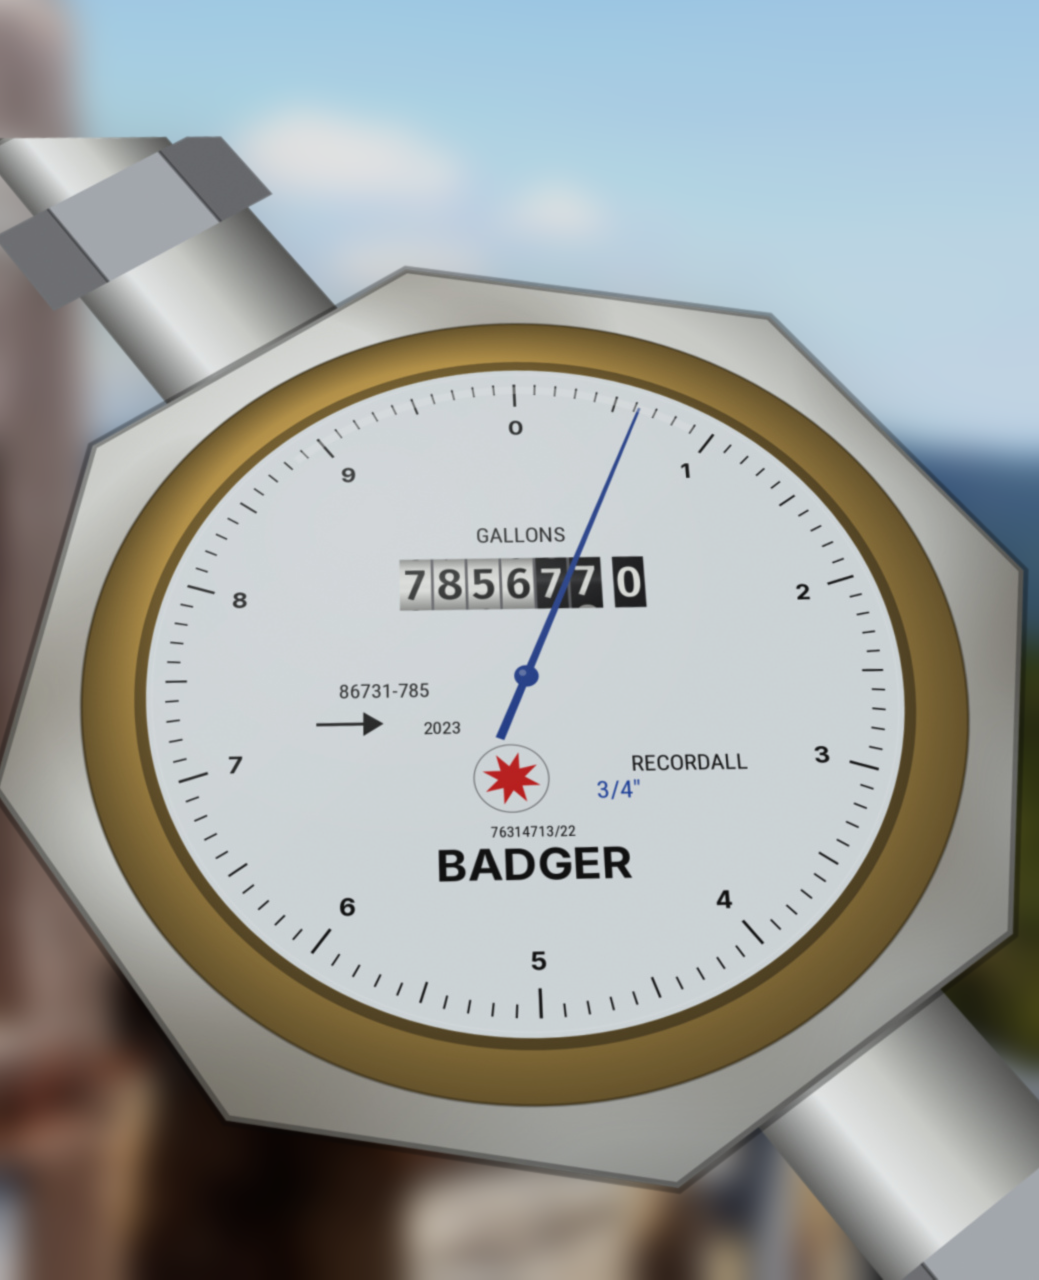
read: 7856770.6 gal
